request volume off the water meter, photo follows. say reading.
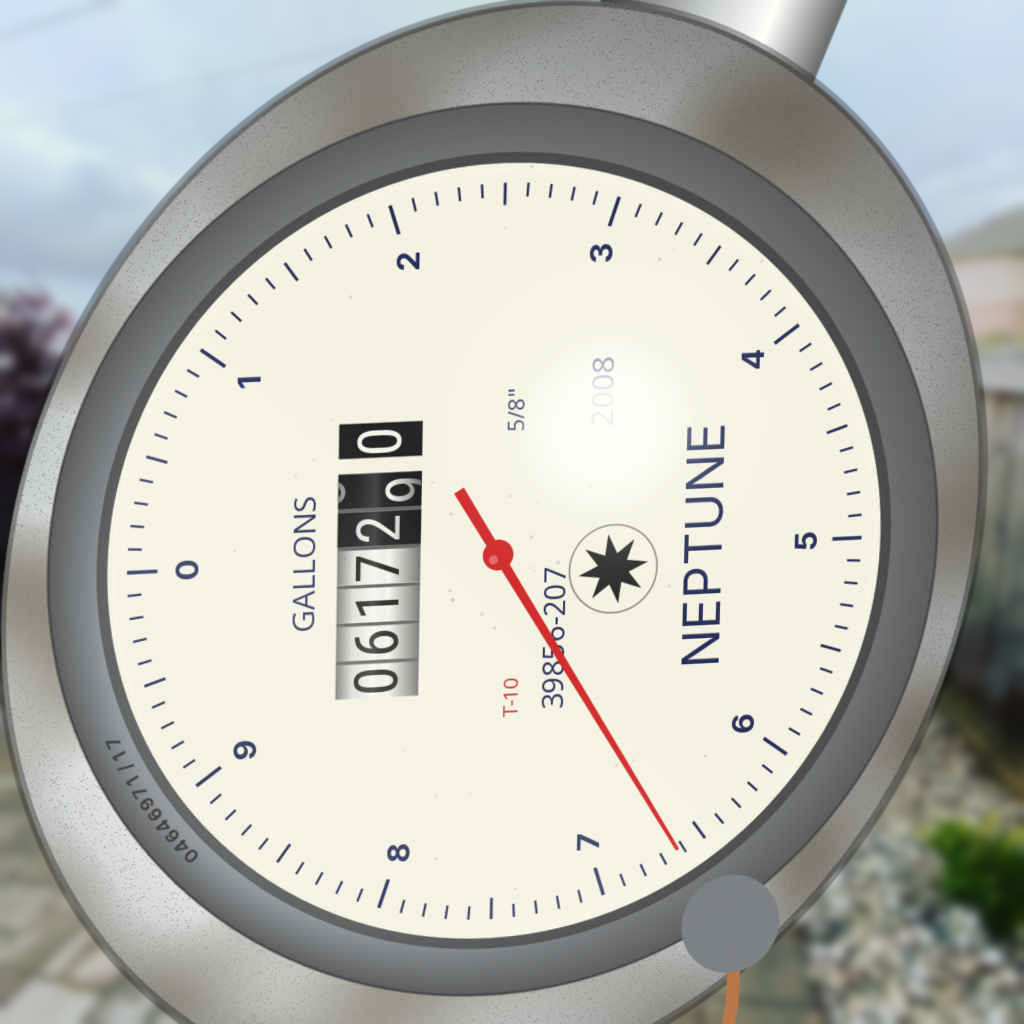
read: 617286.6 gal
